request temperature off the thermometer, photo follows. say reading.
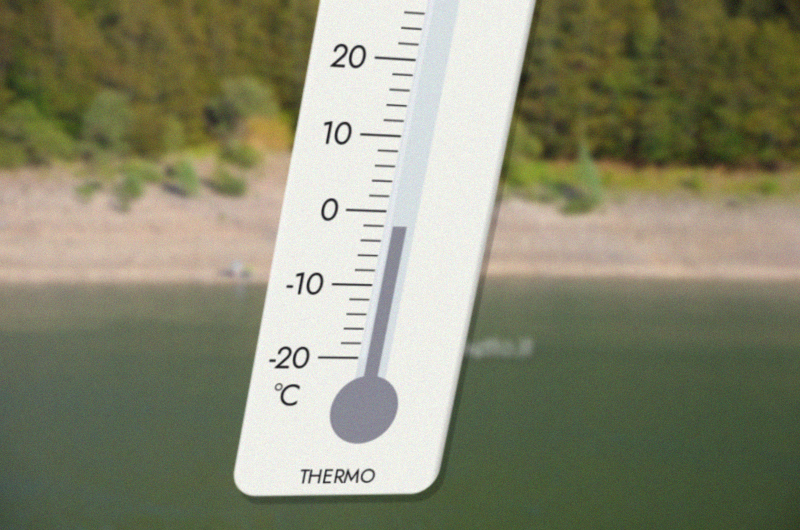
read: -2 °C
